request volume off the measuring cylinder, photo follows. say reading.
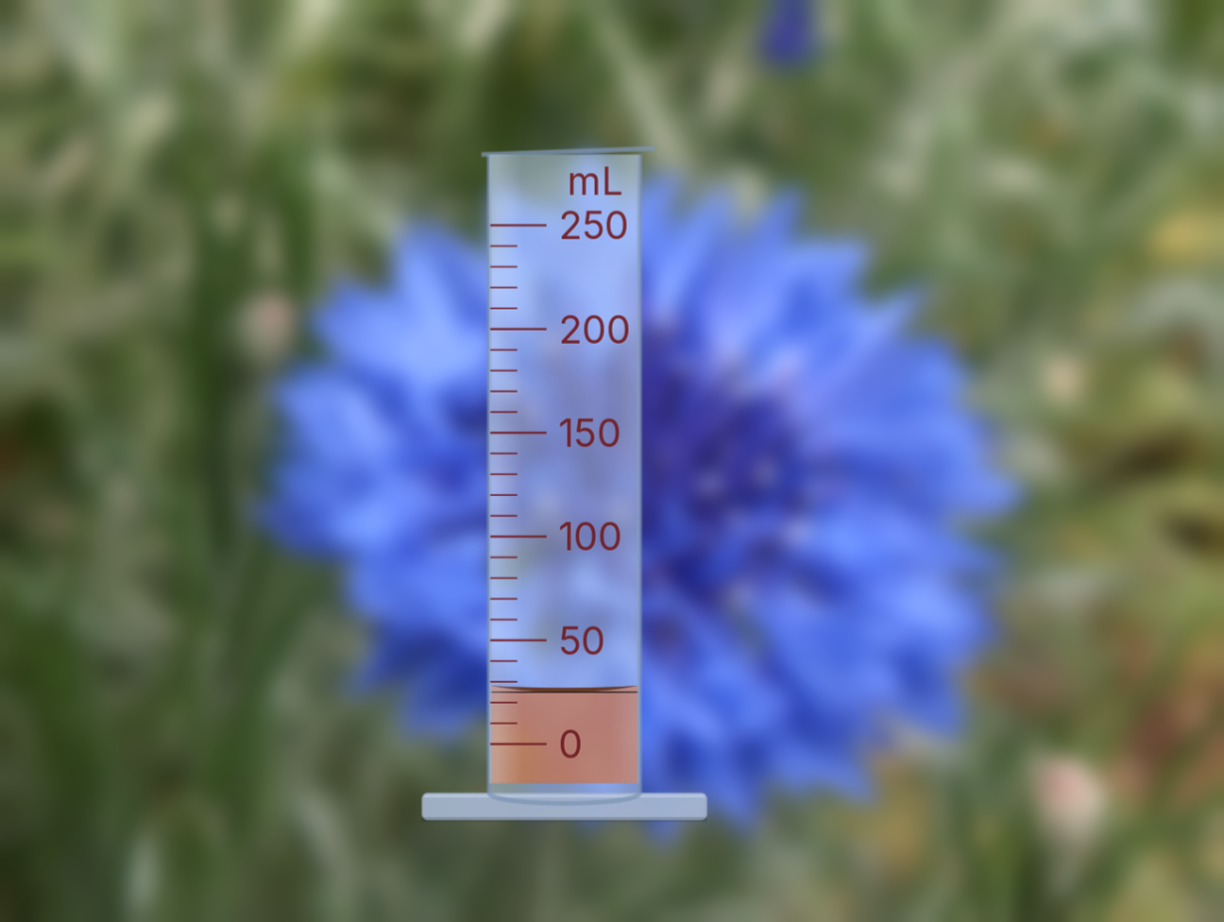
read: 25 mL
